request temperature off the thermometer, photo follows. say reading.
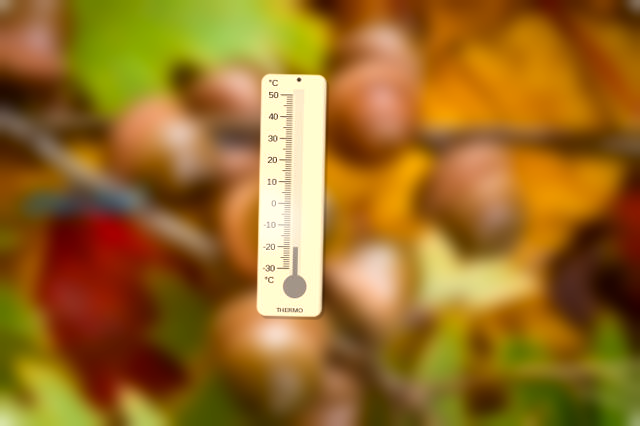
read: -20 °C
